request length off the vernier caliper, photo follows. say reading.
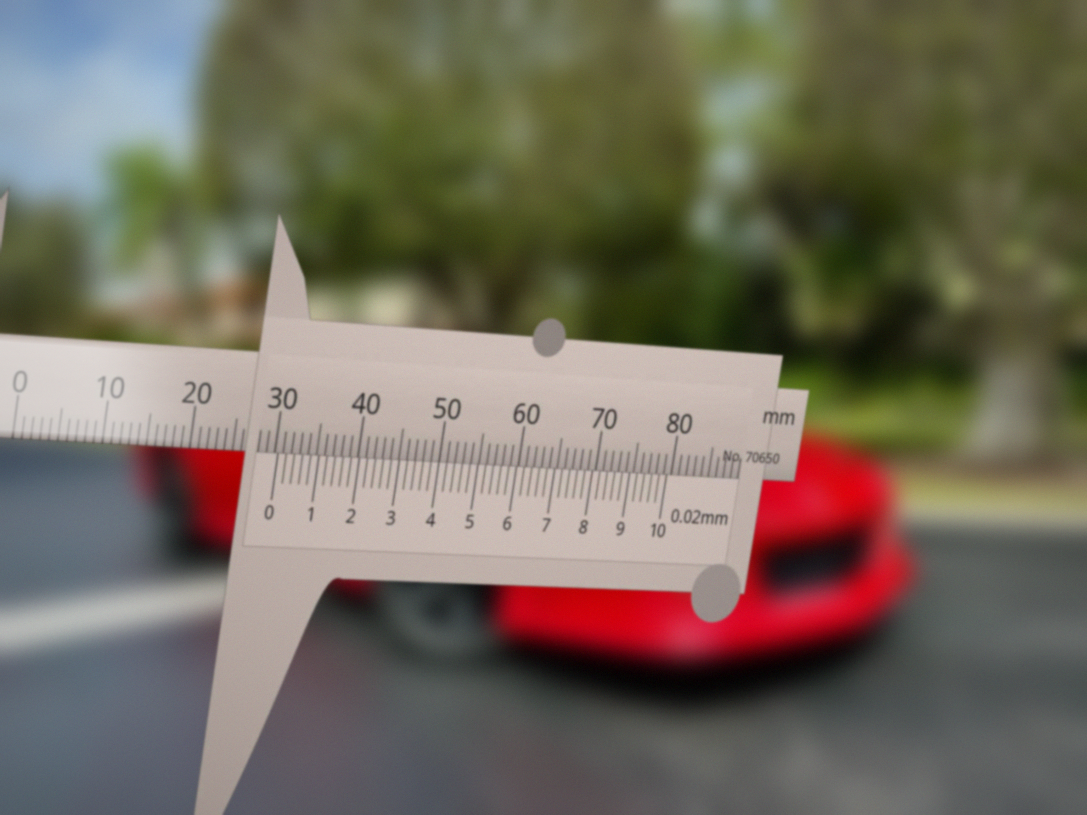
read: 30.4 mm
